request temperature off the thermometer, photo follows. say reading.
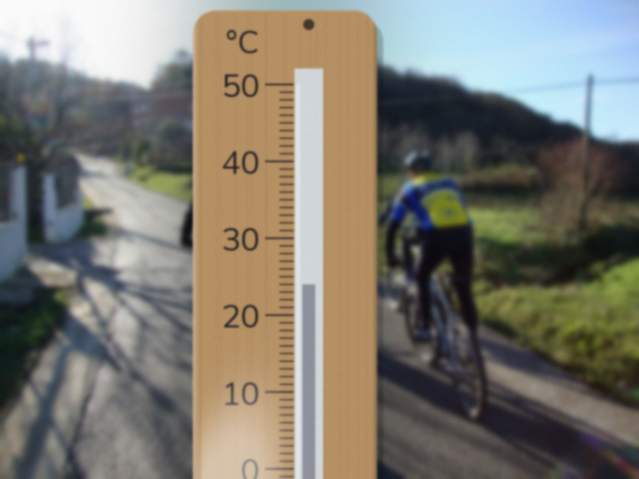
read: 24 °C
